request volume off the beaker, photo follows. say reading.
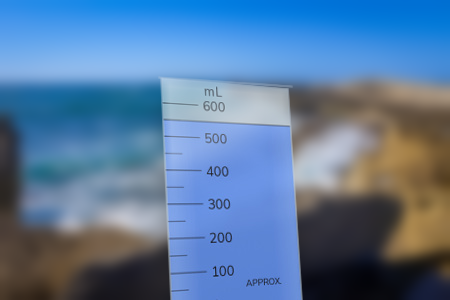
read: 550 mL
